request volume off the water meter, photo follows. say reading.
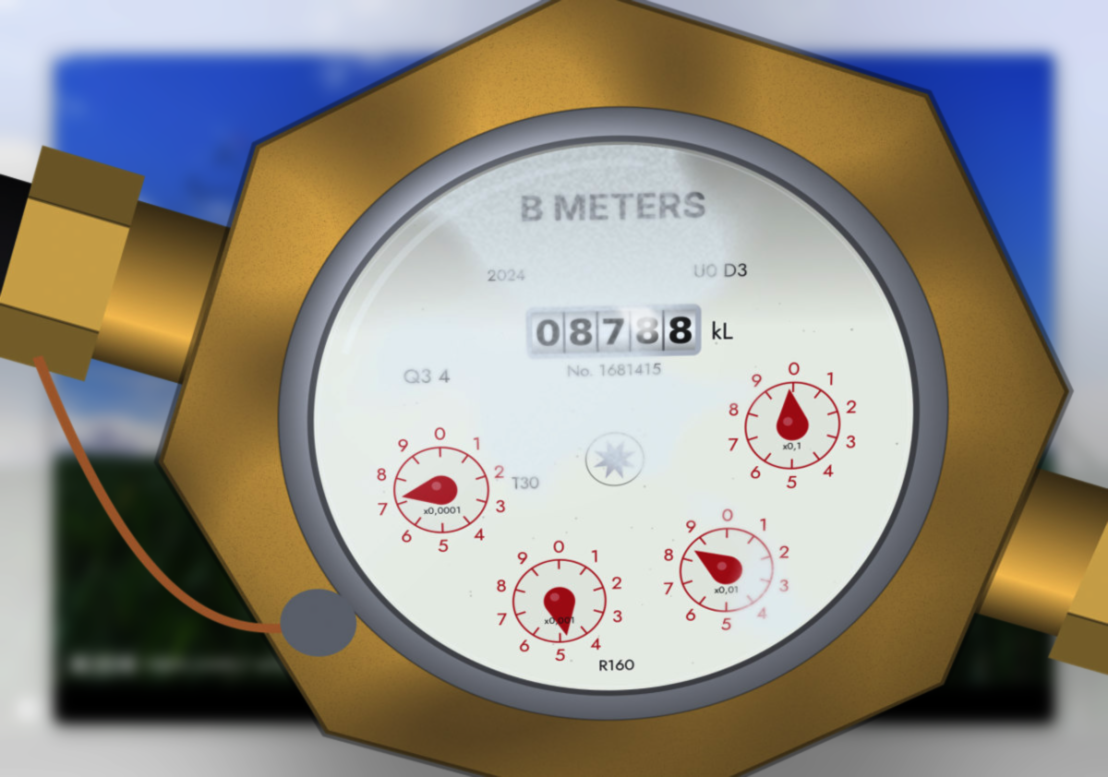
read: 8787.9847 kL
